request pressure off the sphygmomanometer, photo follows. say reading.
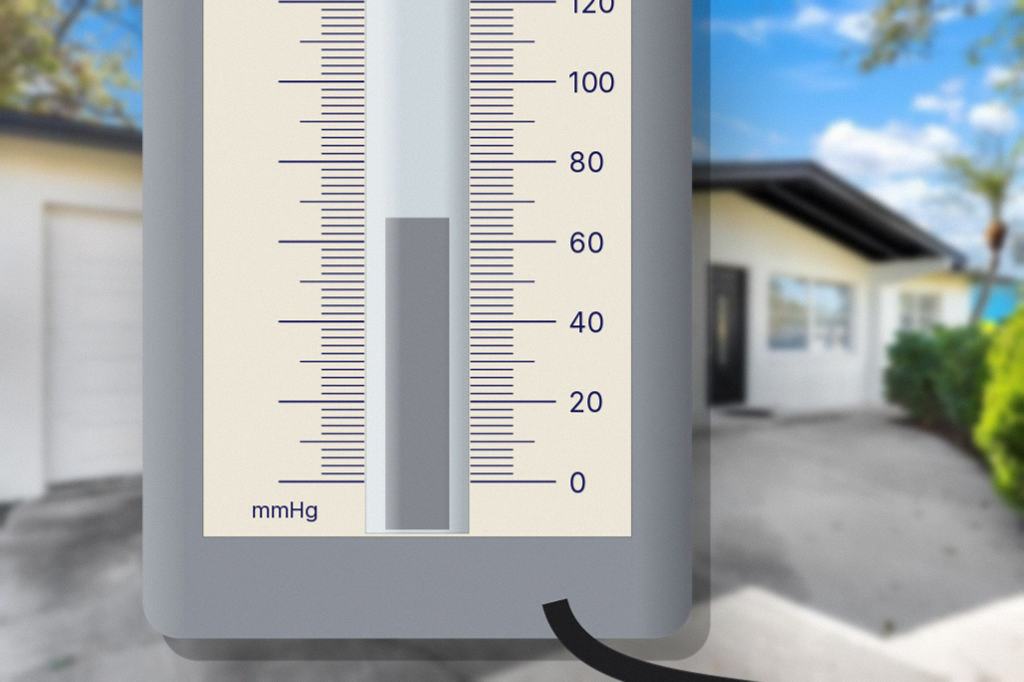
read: 66 mmHg
